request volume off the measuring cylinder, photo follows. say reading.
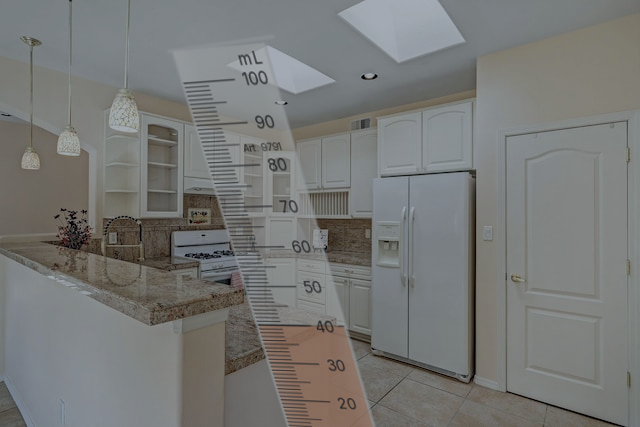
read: 40 mL
